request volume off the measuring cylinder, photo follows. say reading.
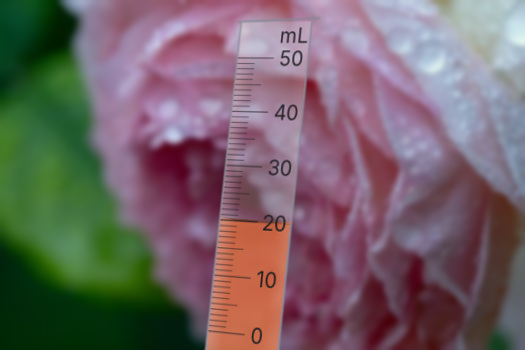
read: 20 mL
